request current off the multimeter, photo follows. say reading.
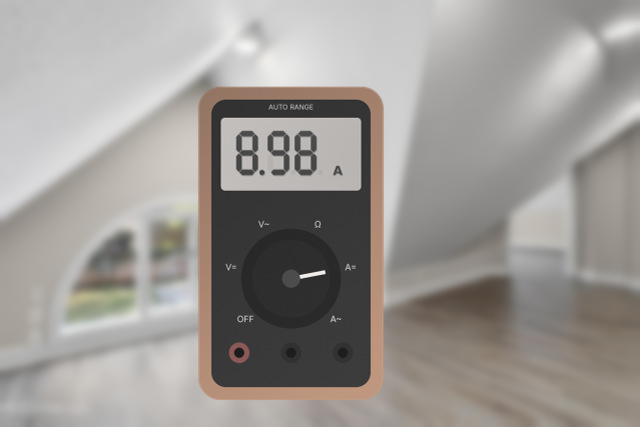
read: 8.98 A
